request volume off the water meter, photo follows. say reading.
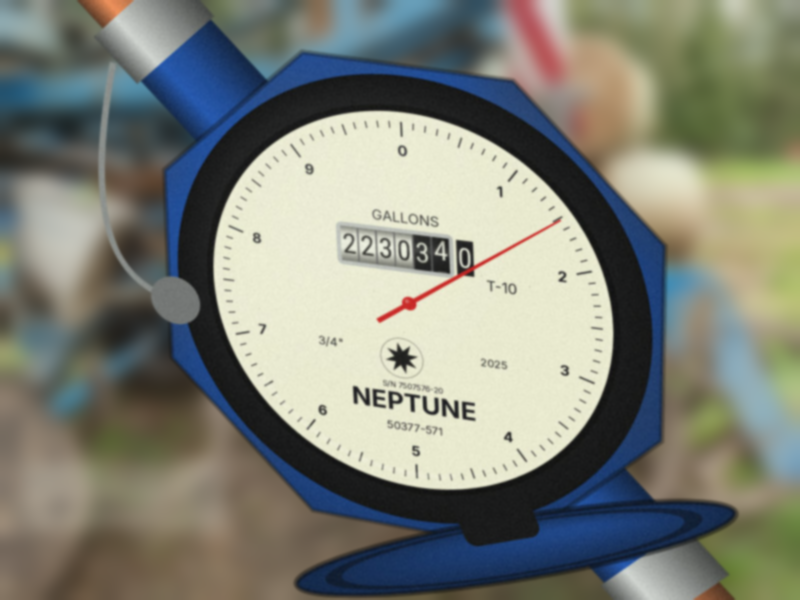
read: 2230341.5 gal
